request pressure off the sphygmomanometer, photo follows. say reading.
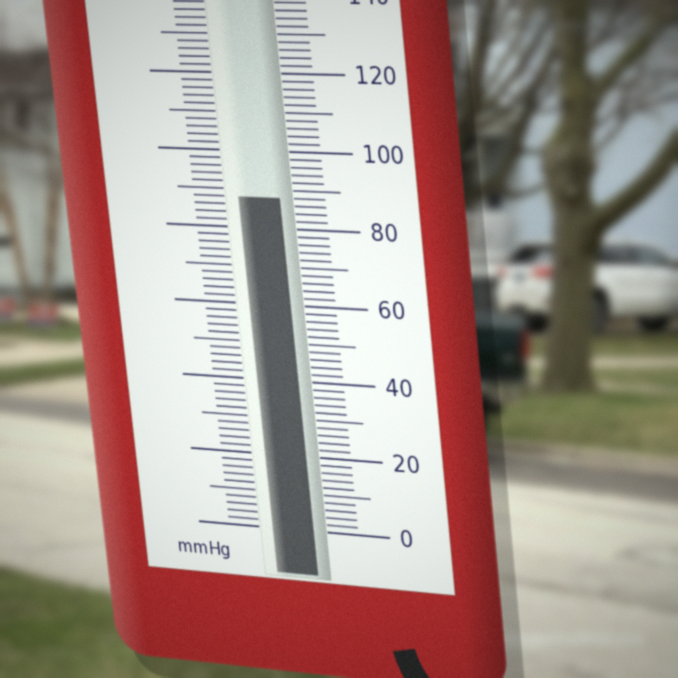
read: 88 mmHg
